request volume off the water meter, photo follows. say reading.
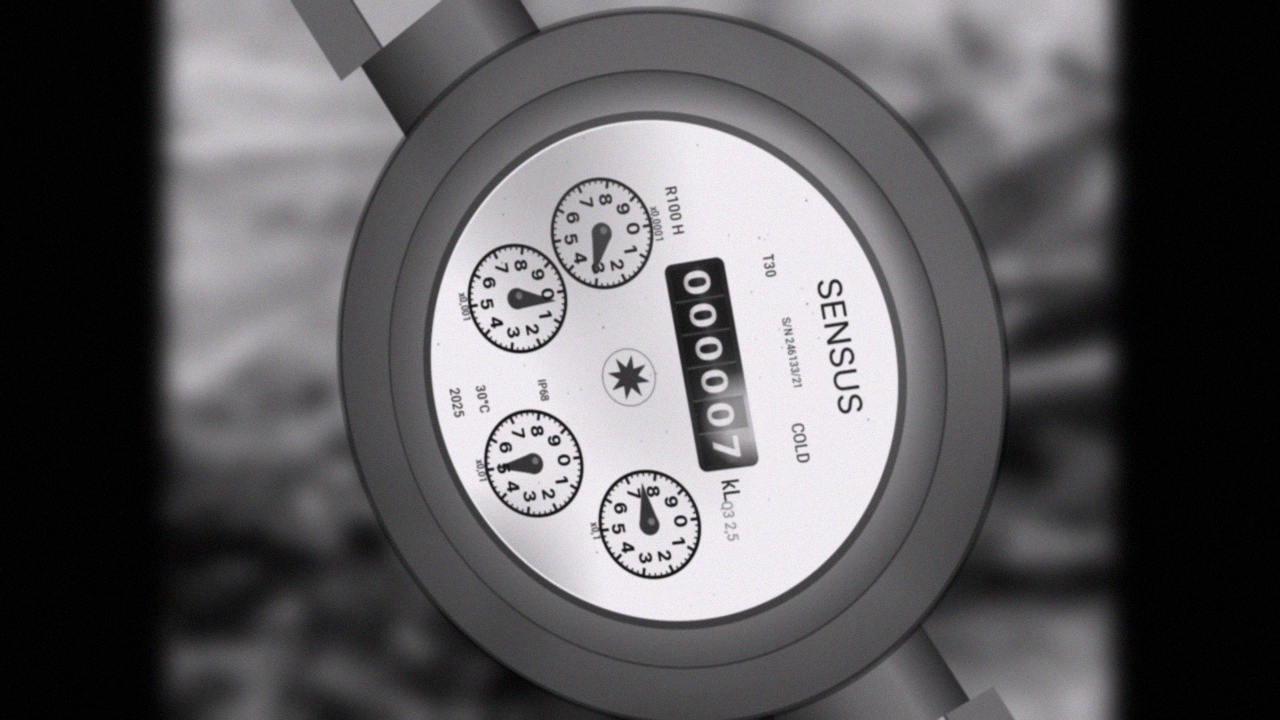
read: 7.7503 kL
